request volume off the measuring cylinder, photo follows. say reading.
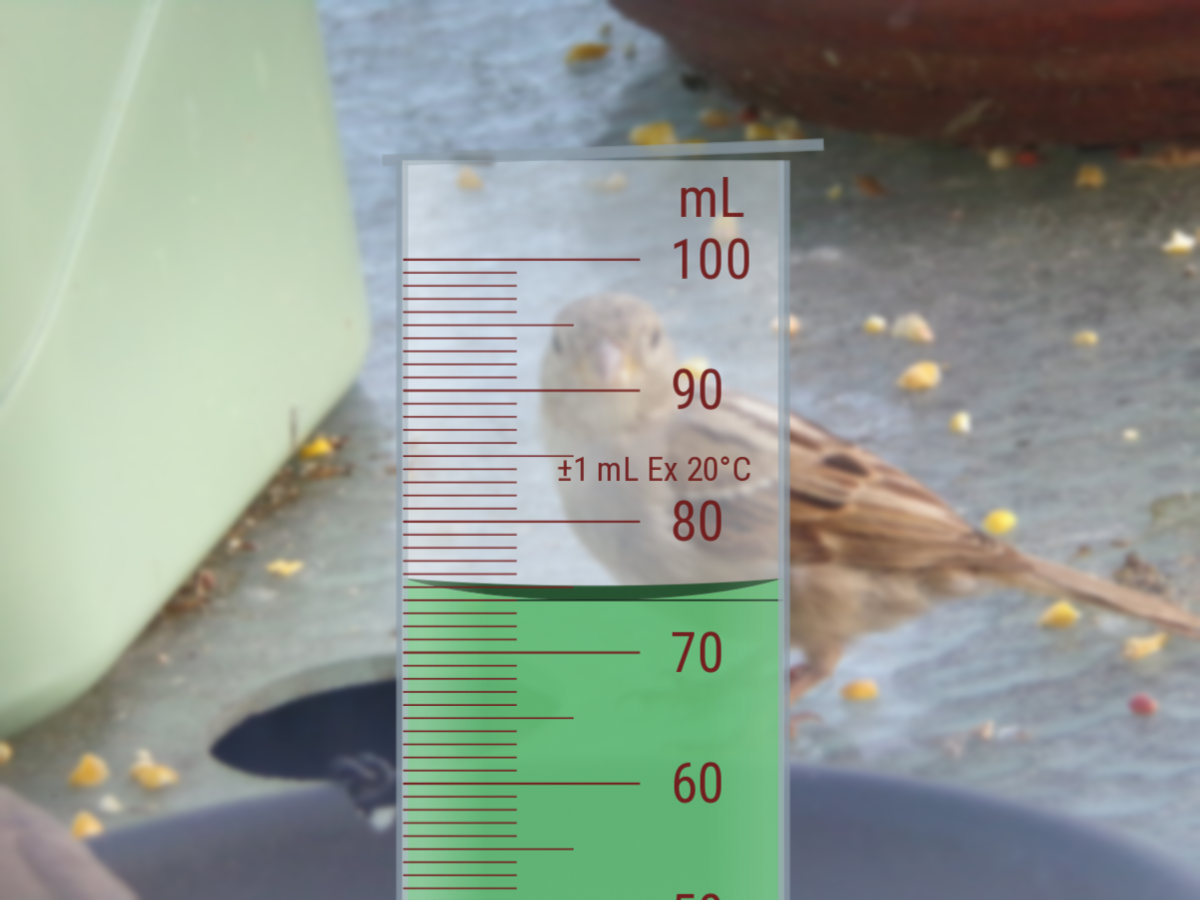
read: 74 mL
